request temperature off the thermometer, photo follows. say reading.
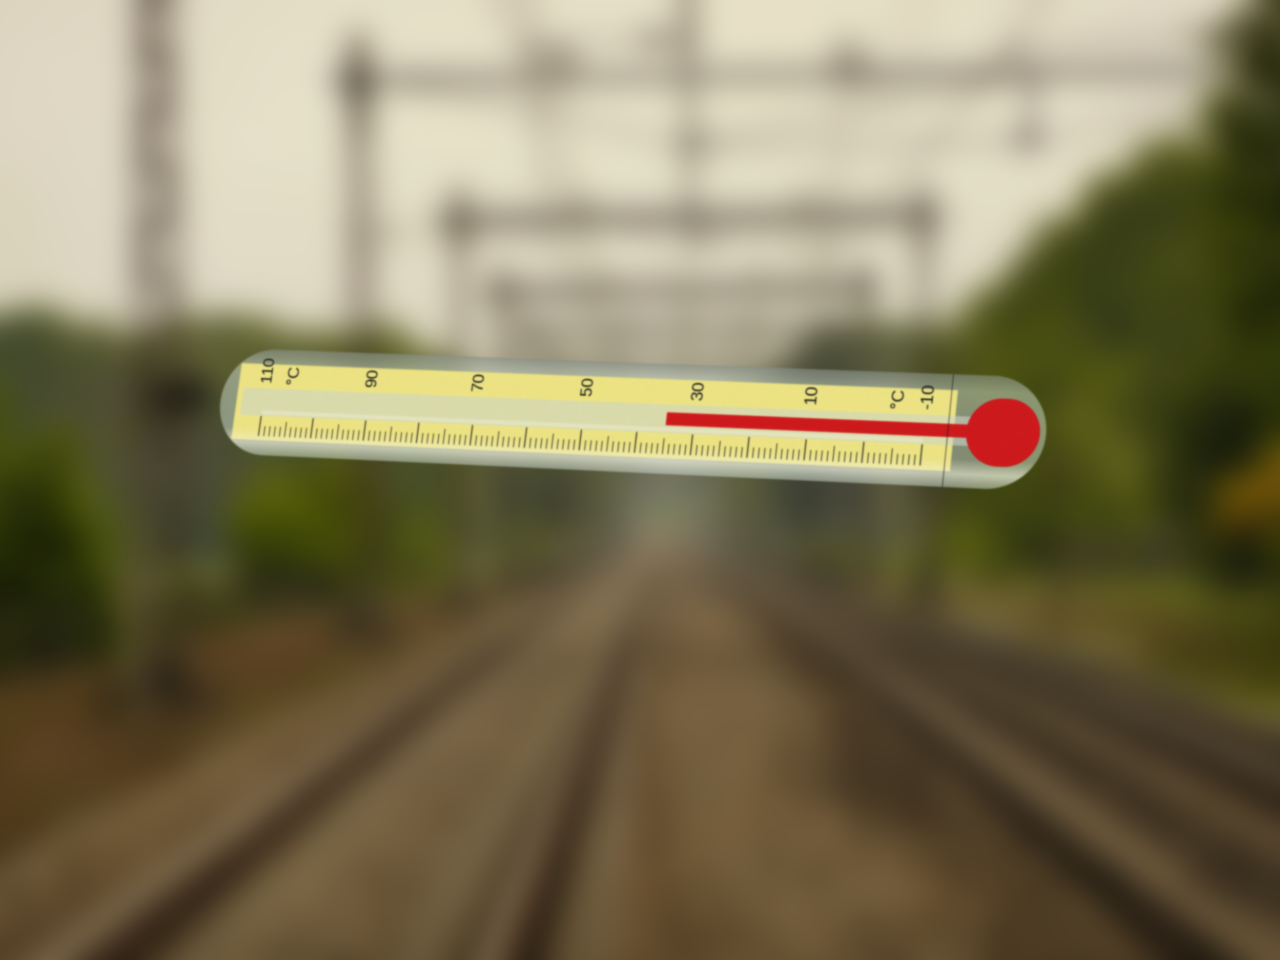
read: 35 °C
